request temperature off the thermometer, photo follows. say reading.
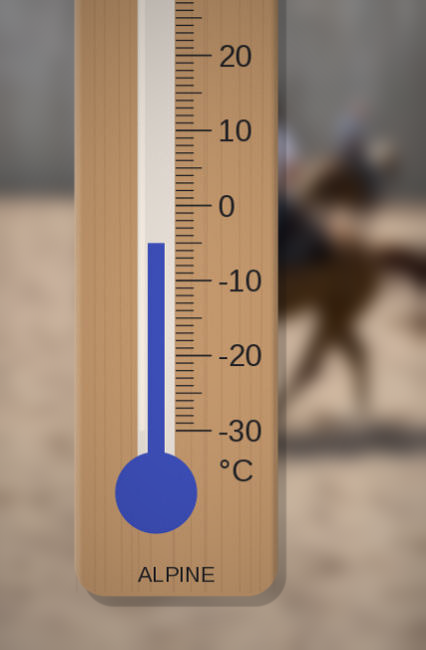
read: -5 °C
